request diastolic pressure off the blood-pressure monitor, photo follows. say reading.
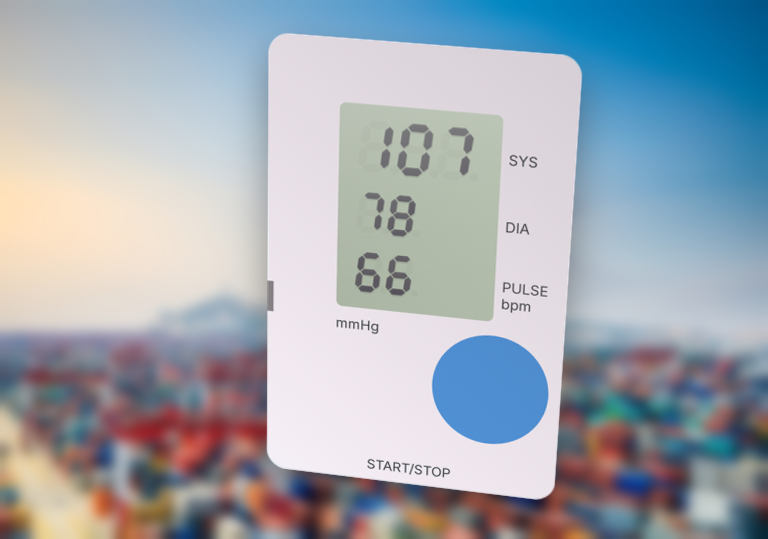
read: 78 mmHg
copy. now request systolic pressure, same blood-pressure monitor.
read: 107 mmHg
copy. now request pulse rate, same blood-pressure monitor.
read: 66 bpm
